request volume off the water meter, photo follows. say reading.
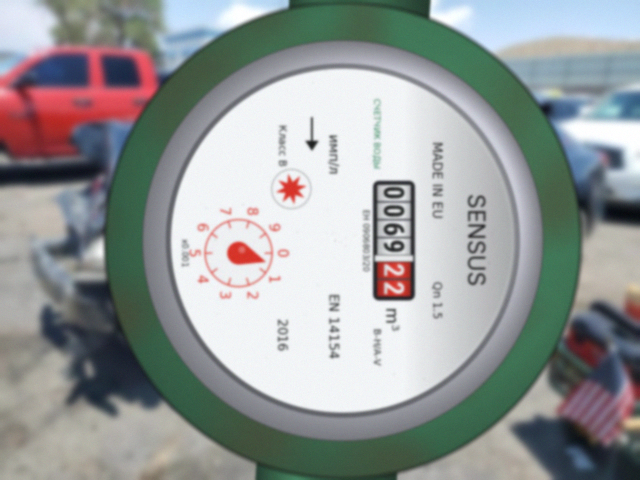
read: 69.220 m³
